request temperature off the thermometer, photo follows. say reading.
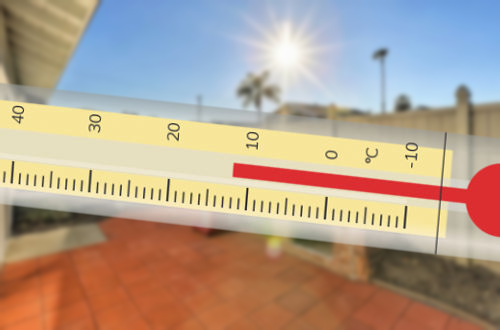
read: 12 °C
